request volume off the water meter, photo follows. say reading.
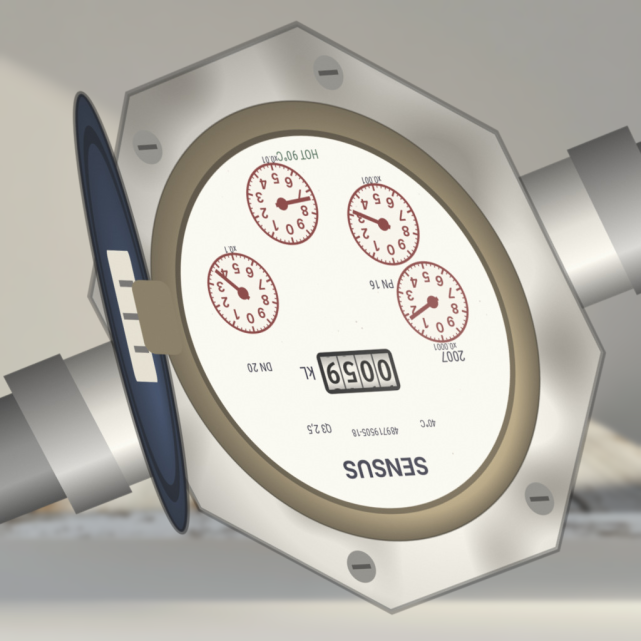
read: 59.3731 kL
